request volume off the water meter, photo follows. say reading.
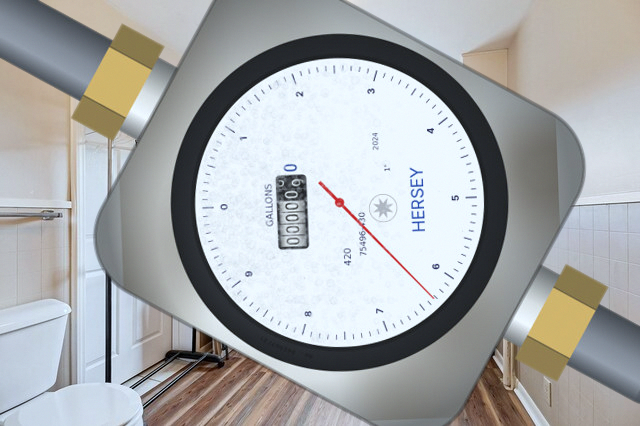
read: 86.3 gal
